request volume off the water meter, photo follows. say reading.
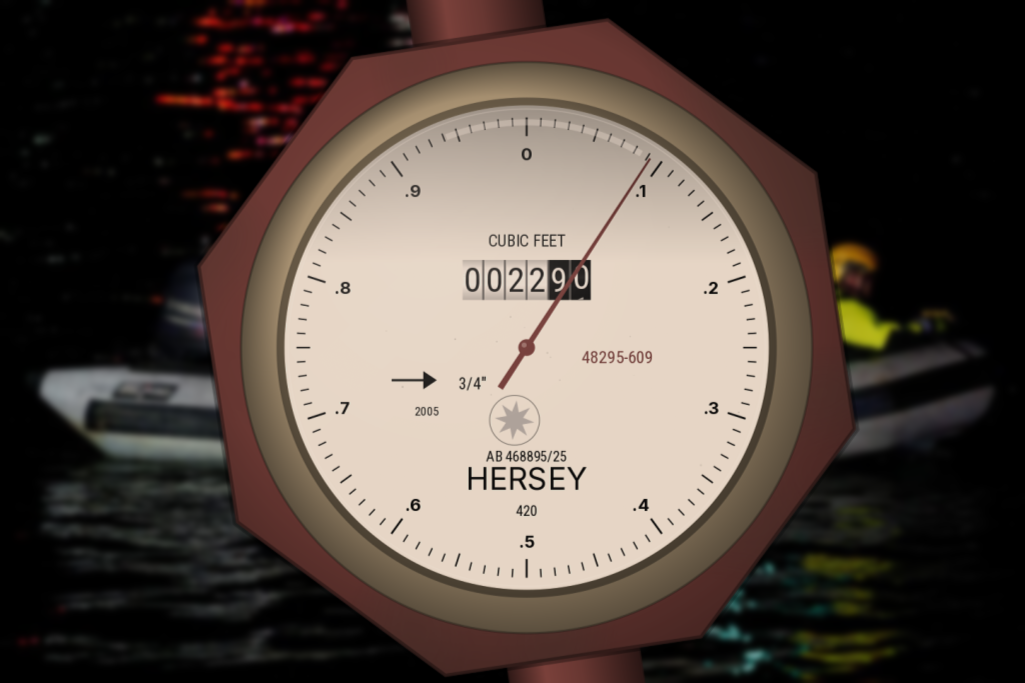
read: 2290.09 ft³
